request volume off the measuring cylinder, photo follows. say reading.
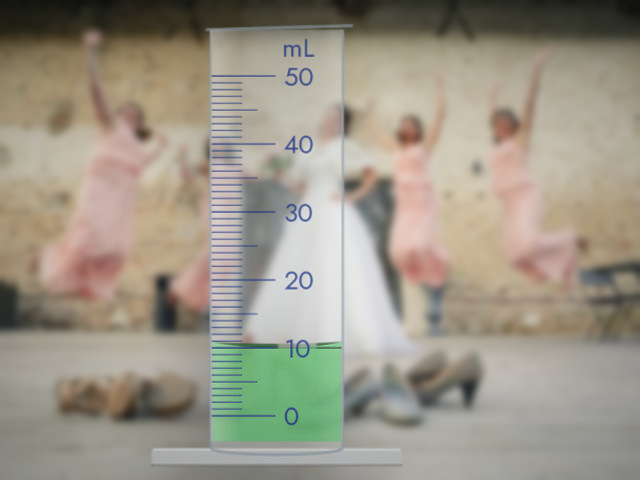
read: 10 mL
